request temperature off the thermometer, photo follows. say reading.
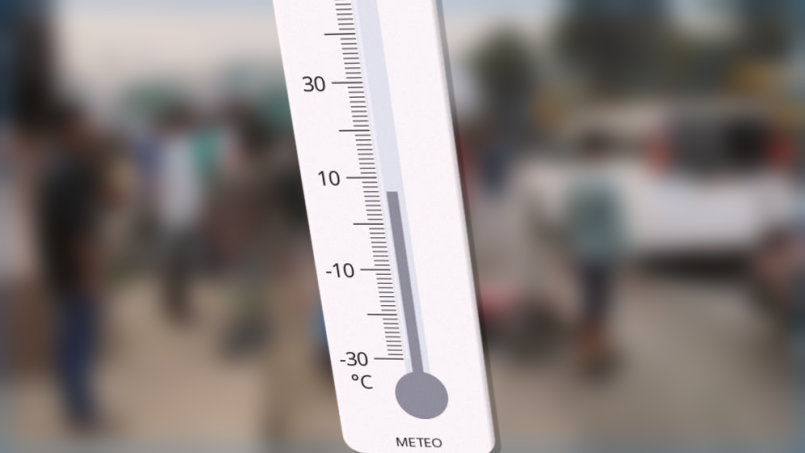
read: 7 °C
